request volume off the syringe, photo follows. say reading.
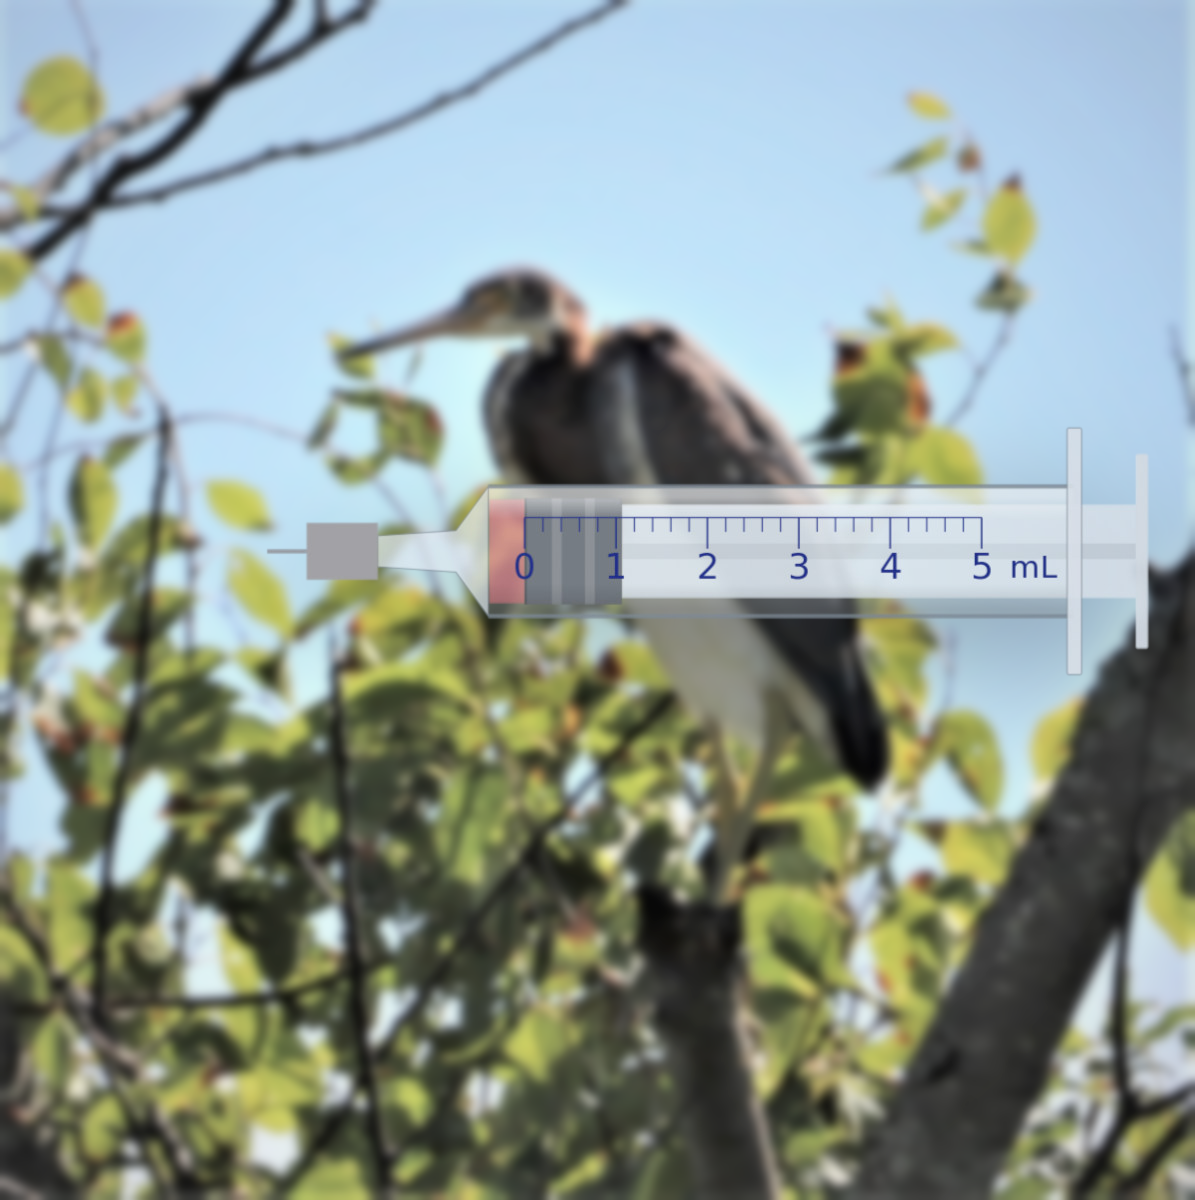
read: 0 mL
